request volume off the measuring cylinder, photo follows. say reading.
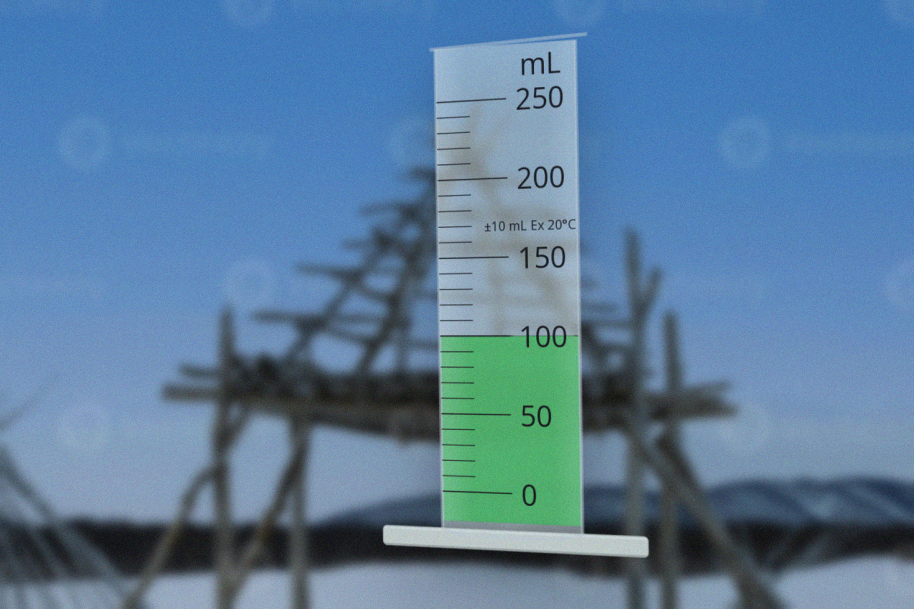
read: 100 mL
